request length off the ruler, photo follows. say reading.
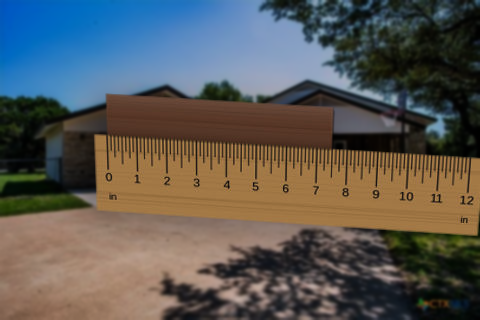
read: 7.5 in
